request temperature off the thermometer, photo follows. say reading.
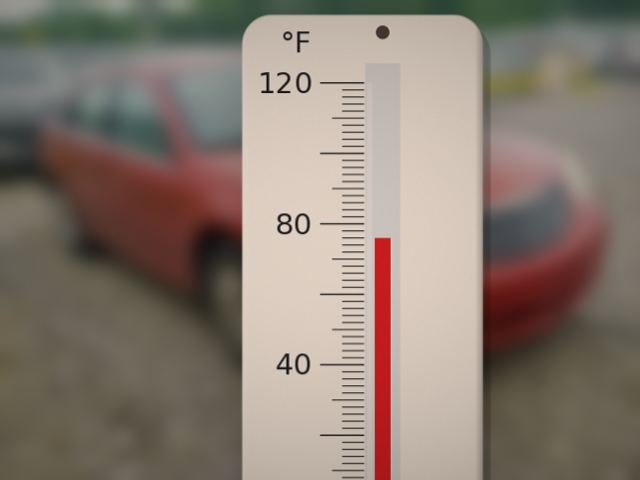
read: 76 °F
